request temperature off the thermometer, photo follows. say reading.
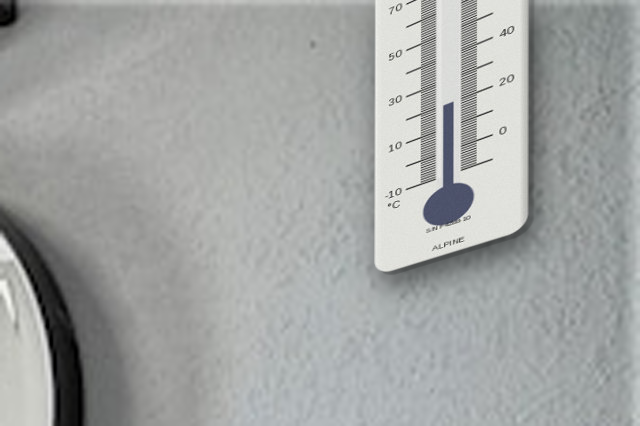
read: 20 °C
